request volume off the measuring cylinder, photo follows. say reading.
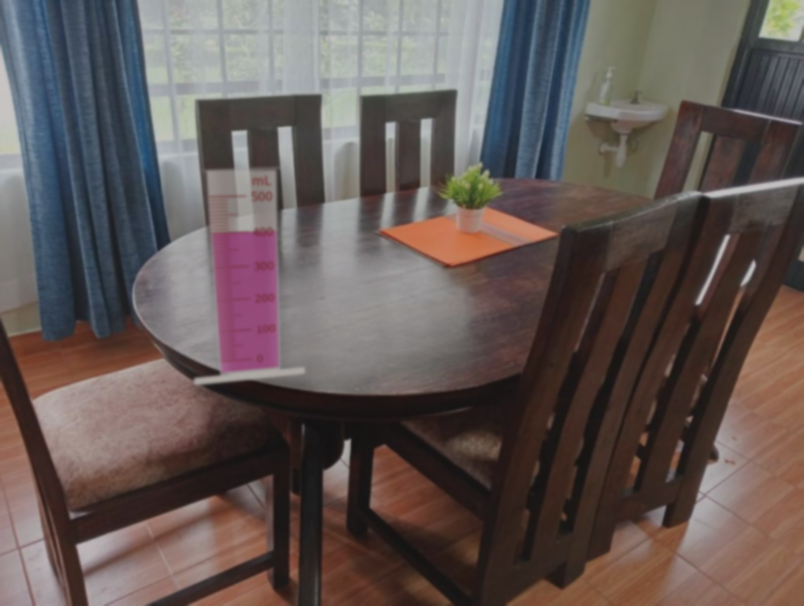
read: 400 mL
